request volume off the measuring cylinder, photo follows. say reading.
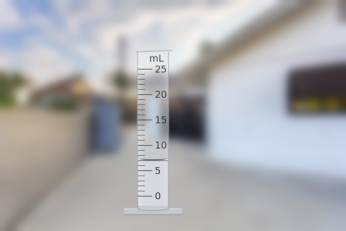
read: 7 mL
